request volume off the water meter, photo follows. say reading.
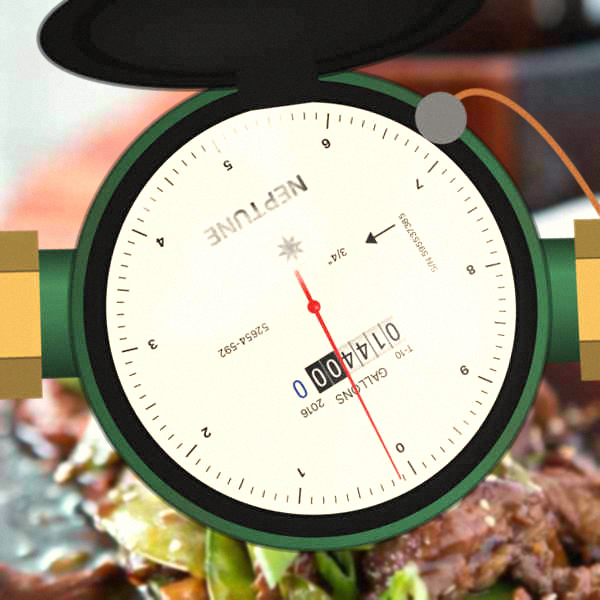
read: 144000.1 gal
